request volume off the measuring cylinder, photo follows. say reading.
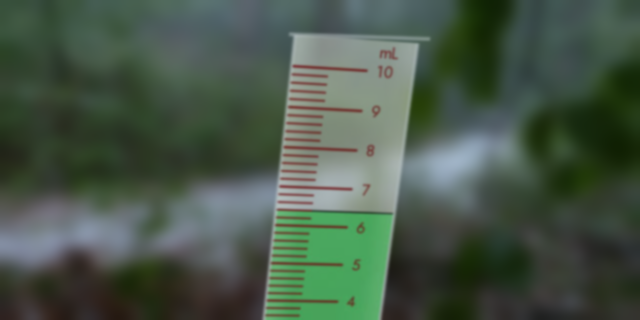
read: 6.4 mL
